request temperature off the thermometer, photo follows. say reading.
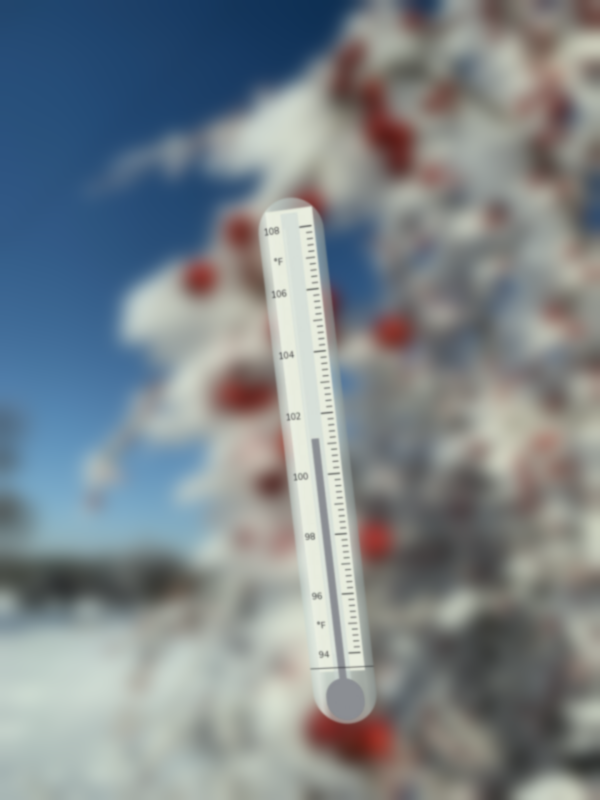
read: 101.2 °F
